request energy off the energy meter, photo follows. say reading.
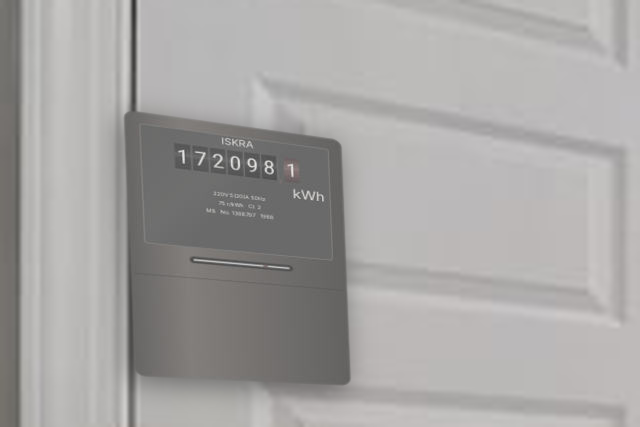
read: 172098.1 kWh
